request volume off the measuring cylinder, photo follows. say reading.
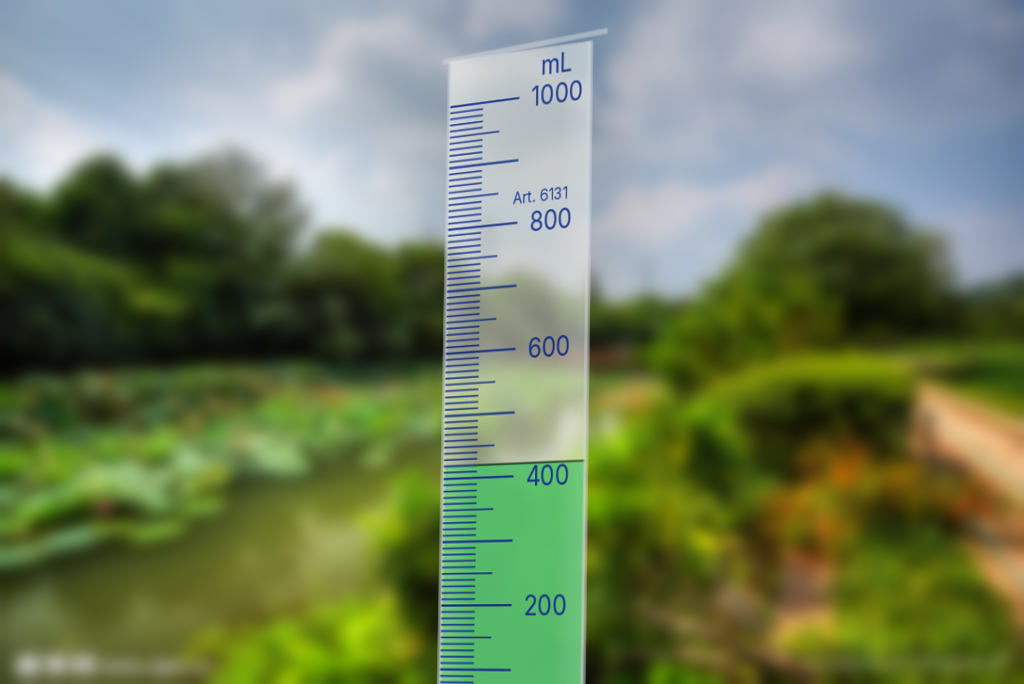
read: 420 mL
